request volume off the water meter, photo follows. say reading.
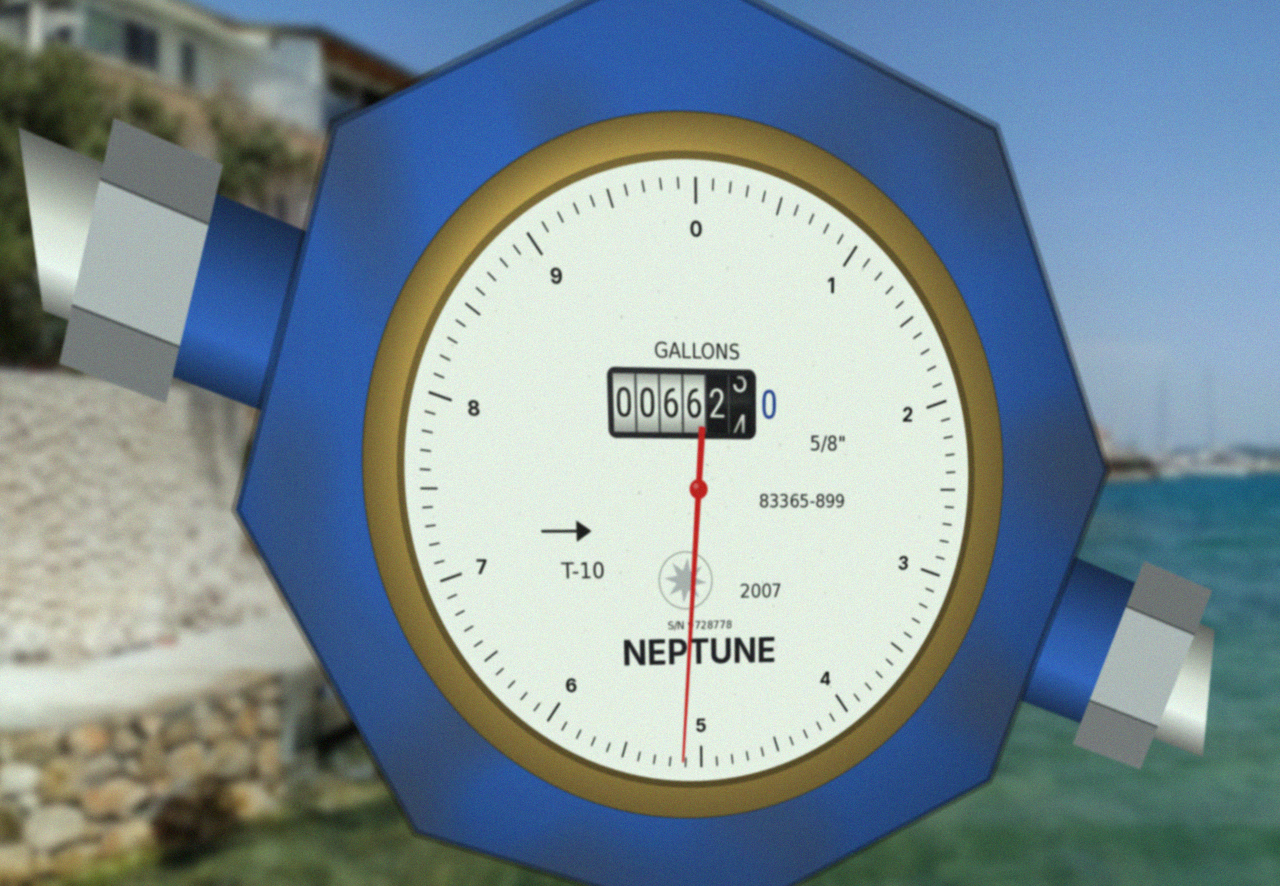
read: 66235.1 gal
